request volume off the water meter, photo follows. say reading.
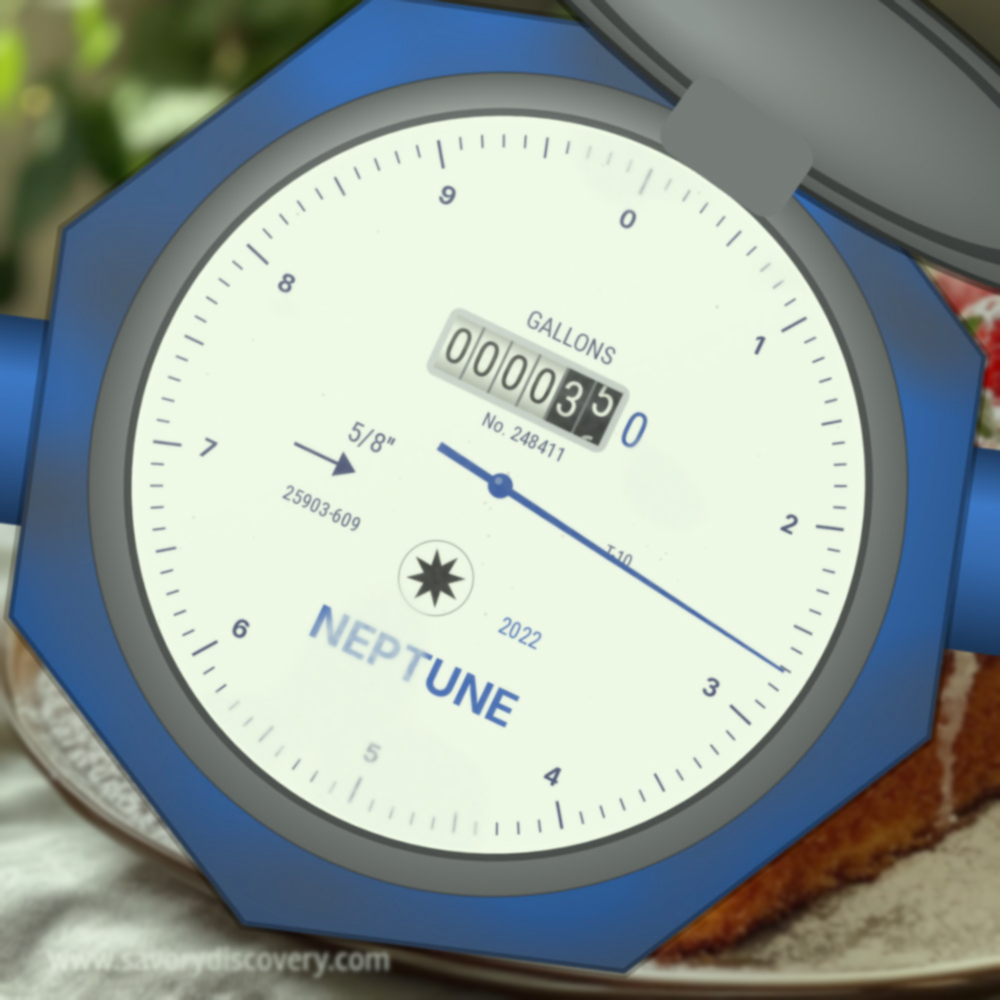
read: 352.7 gal
